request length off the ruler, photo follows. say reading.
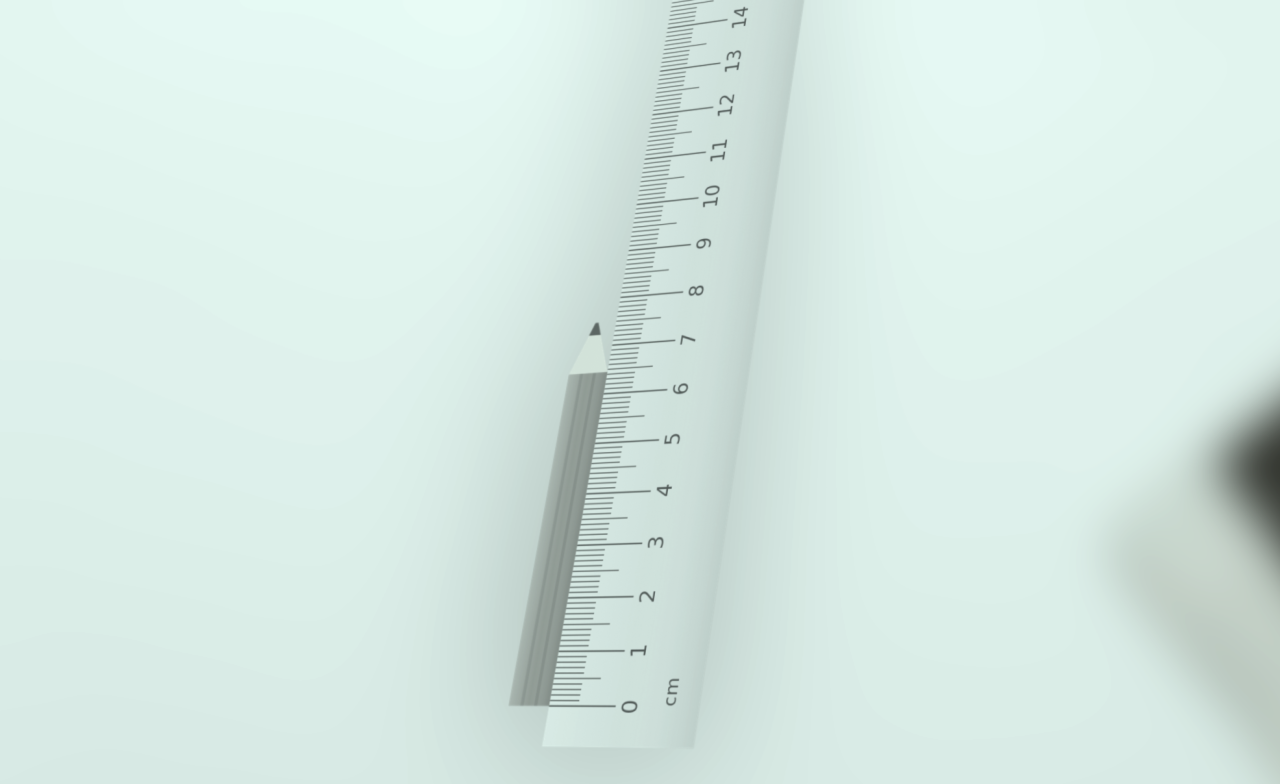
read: 7.5 cm
